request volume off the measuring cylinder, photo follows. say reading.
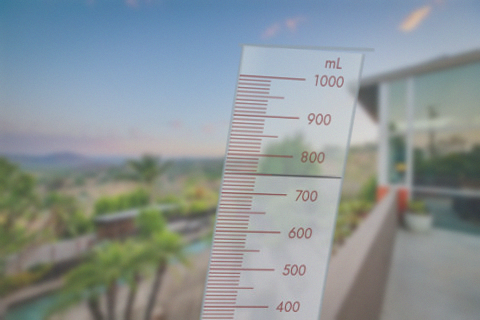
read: 750 mL
